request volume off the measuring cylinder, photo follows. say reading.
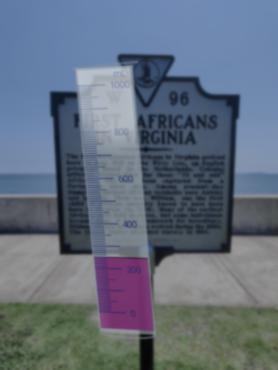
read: 250 mL
